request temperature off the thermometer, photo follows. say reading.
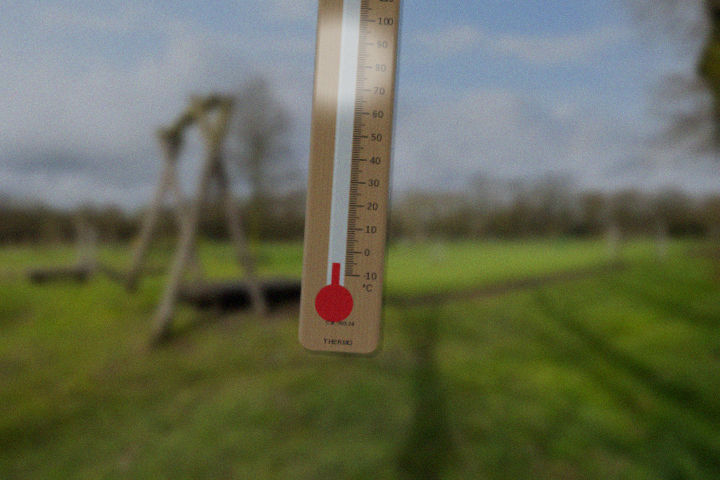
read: -5 °C
